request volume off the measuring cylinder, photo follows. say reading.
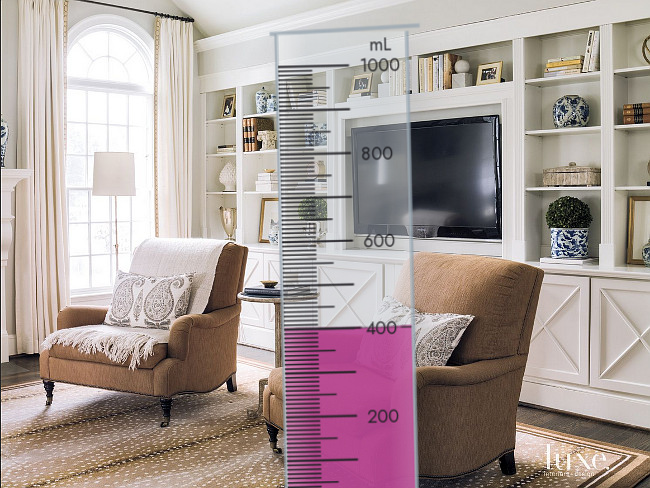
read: 400 mL
